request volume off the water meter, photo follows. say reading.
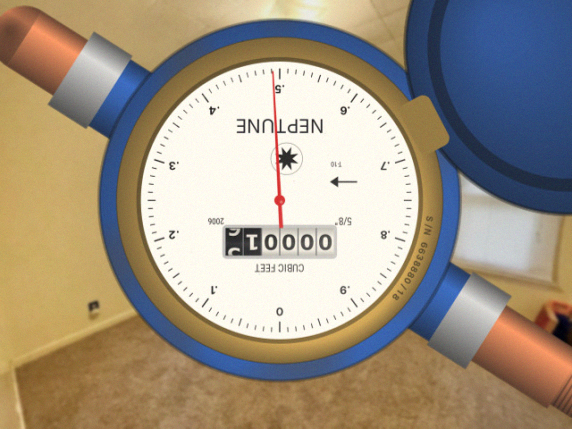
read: 15.49 ft³
